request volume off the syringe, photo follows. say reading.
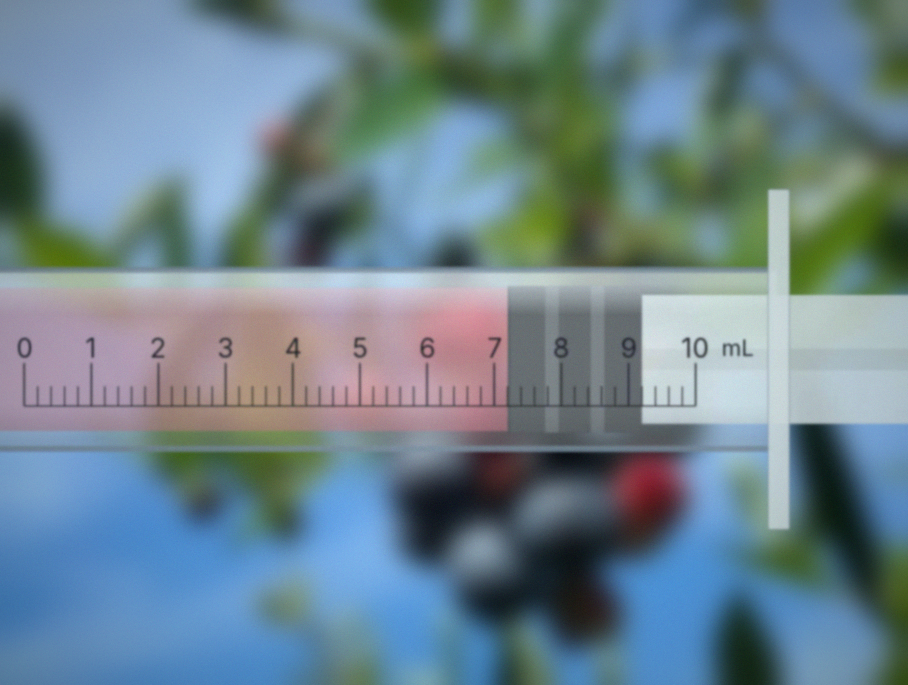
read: 7.2 mL
